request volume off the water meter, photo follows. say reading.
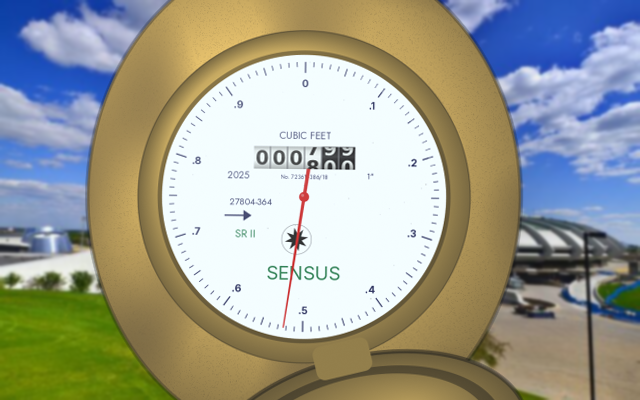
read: 799.52 ft³
